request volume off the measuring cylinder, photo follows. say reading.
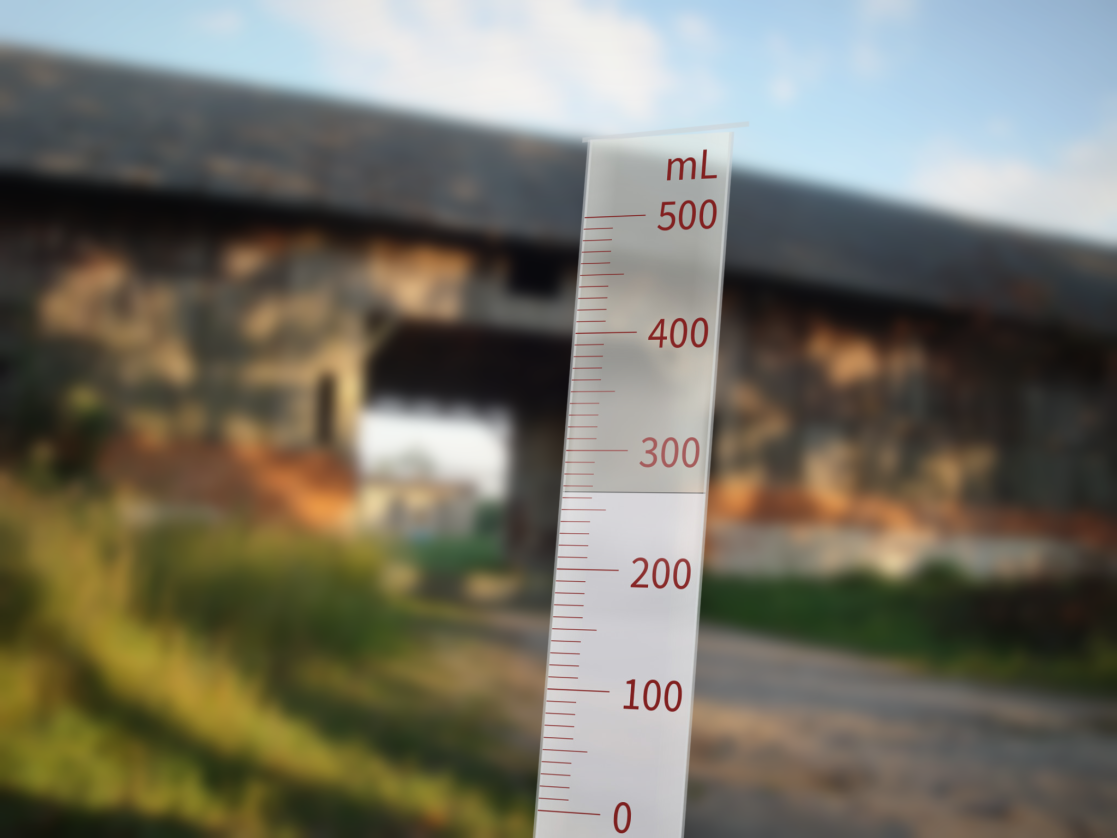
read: 265 mL
